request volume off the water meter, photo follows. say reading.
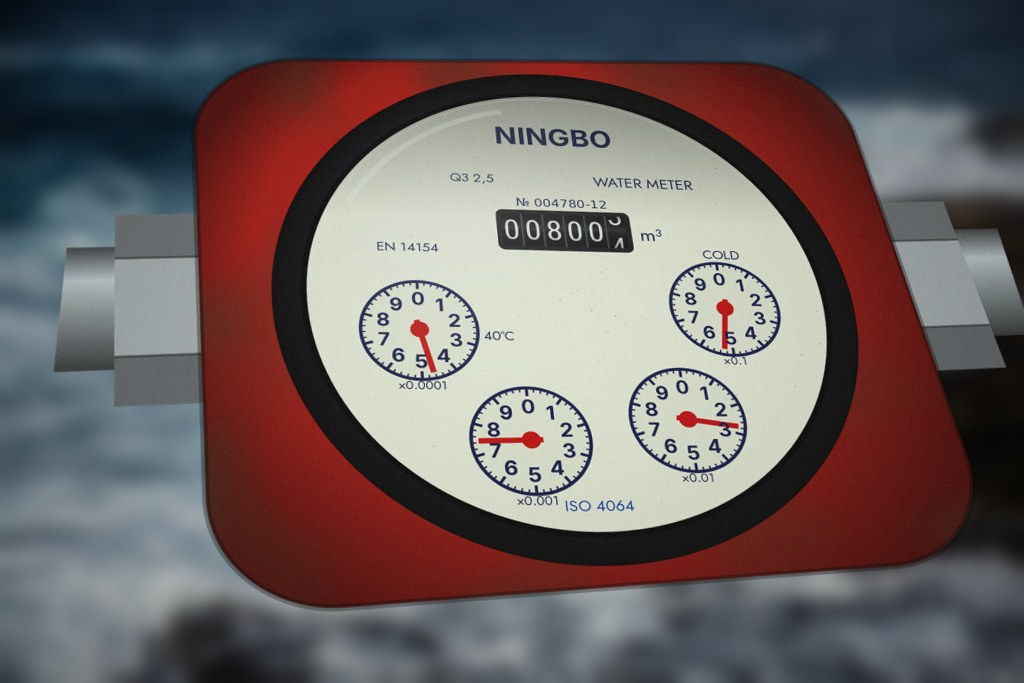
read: 8003.5274 m³
